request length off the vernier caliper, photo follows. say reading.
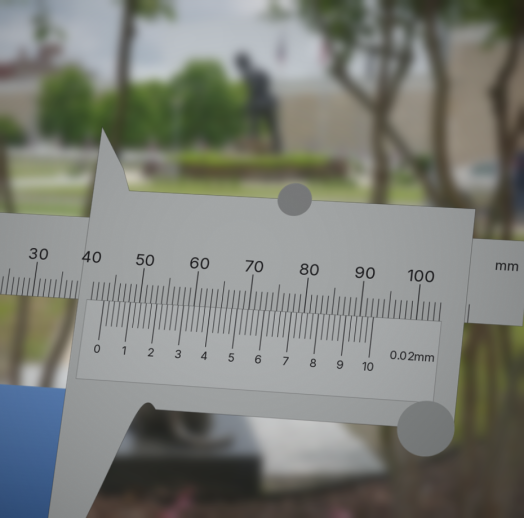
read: 43.4 mm
